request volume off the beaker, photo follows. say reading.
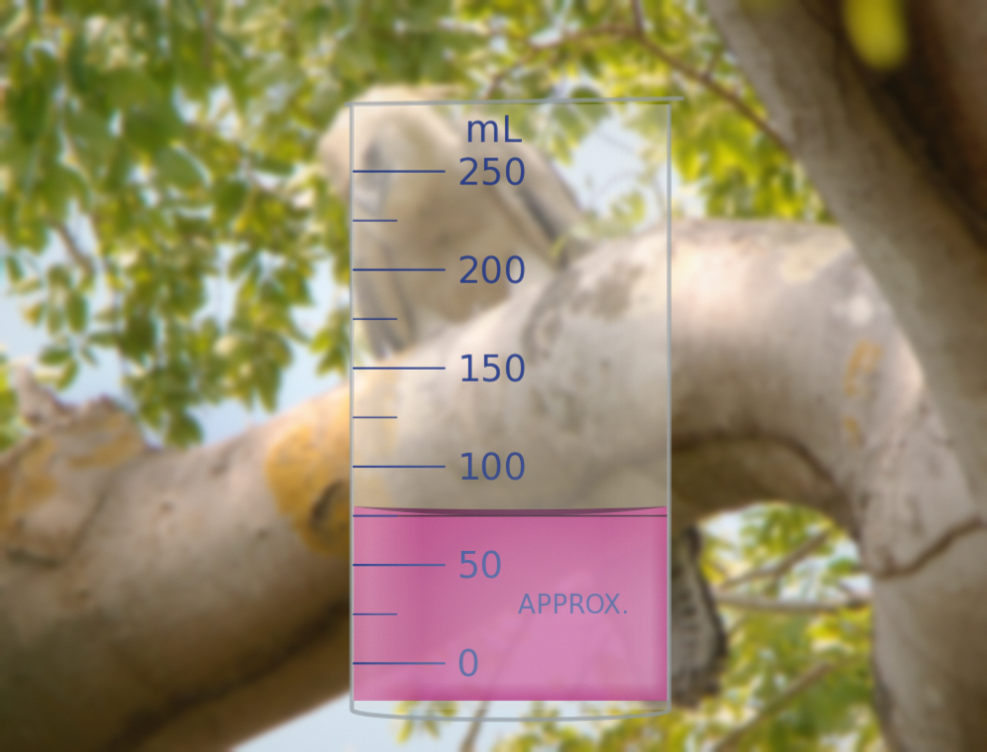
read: 75 mL
